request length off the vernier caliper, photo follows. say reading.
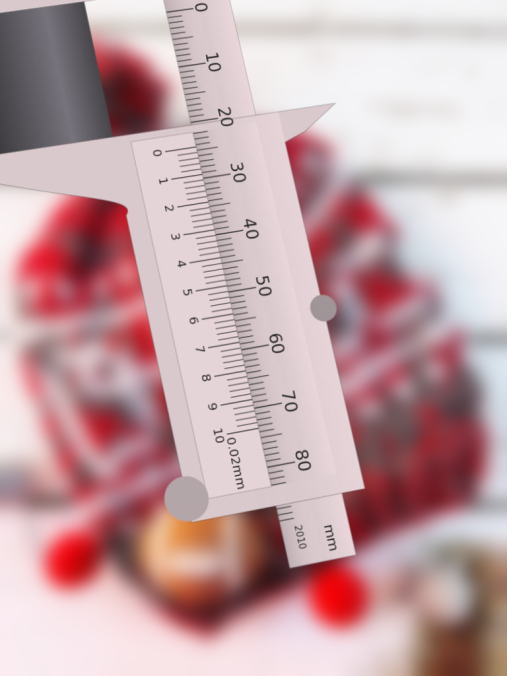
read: 24.4 mm
